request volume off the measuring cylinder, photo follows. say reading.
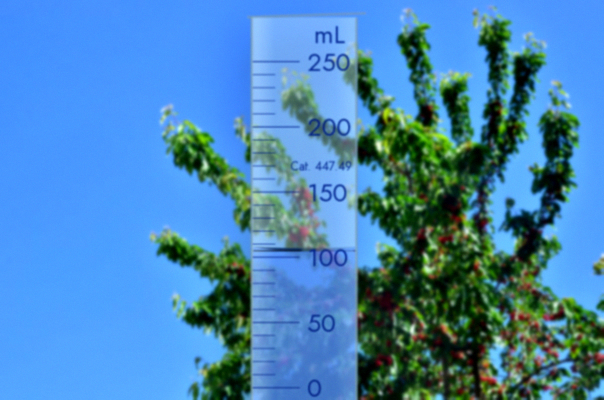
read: 105 mL
